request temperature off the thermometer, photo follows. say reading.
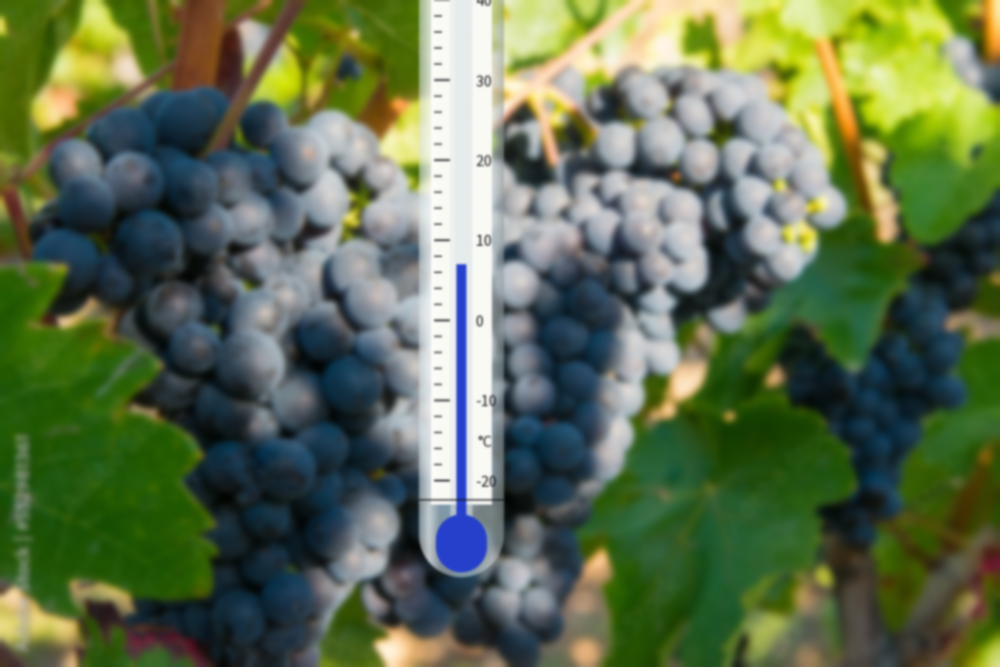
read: 7 °C
